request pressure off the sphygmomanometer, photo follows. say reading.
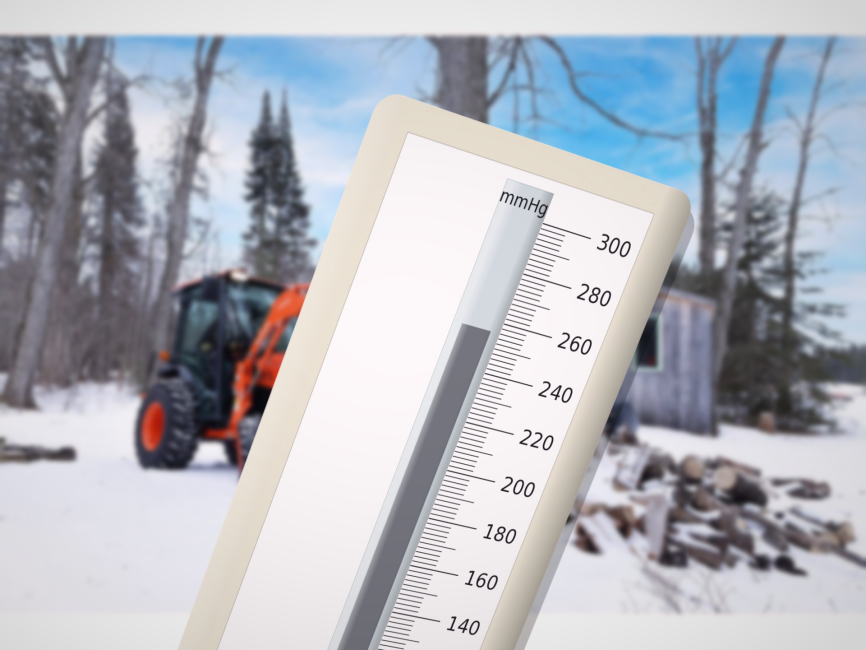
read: 256 mmHg
